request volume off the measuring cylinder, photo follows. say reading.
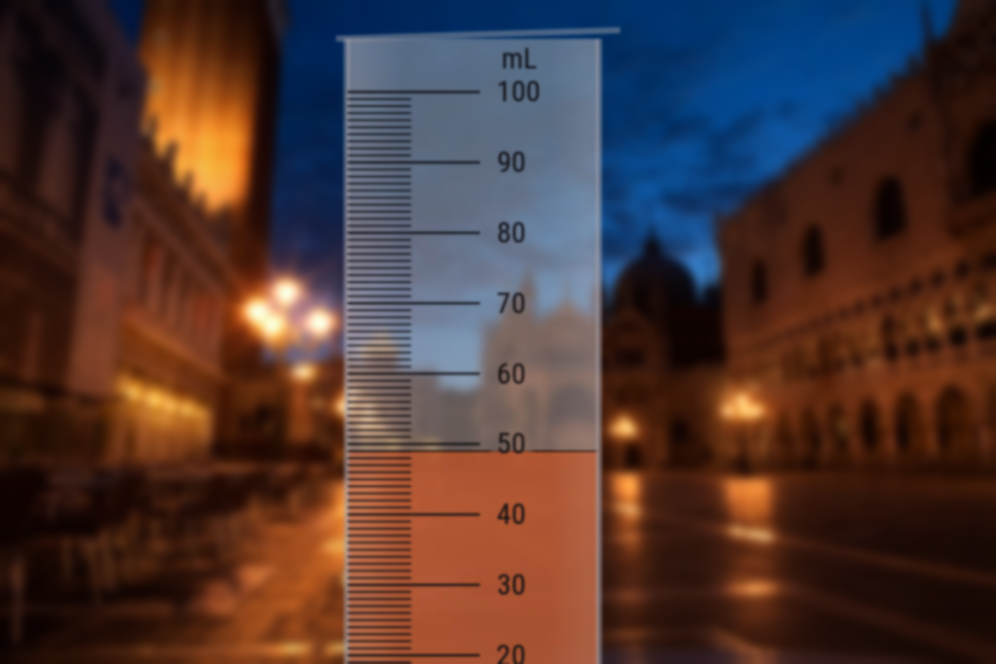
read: 49 mL
